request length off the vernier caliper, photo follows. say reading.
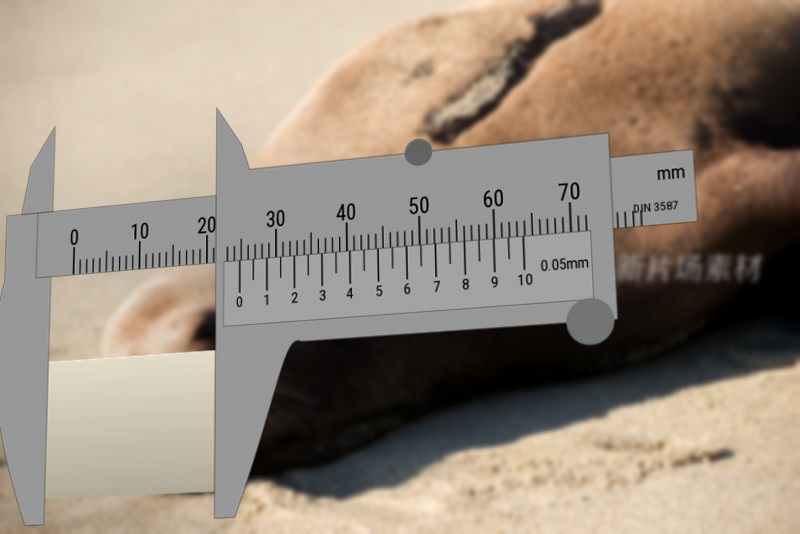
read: 24.8 mm
